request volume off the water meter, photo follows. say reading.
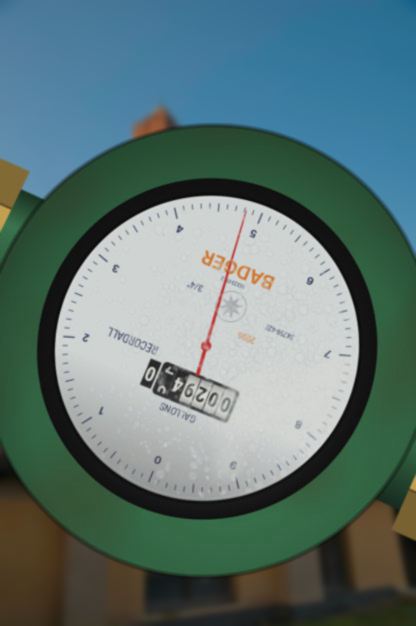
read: 29464.8 gal
